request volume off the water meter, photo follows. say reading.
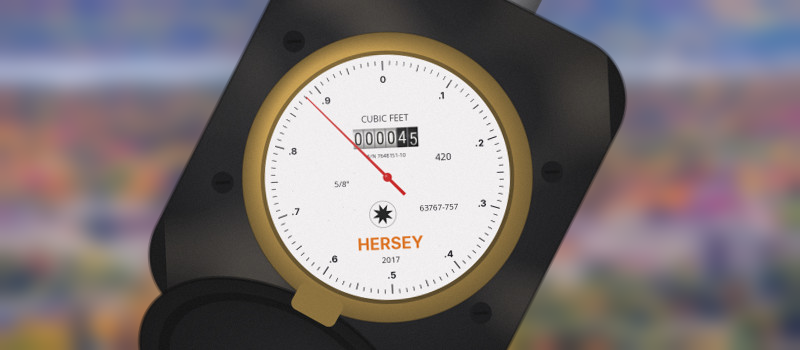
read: 44.88 ft³
